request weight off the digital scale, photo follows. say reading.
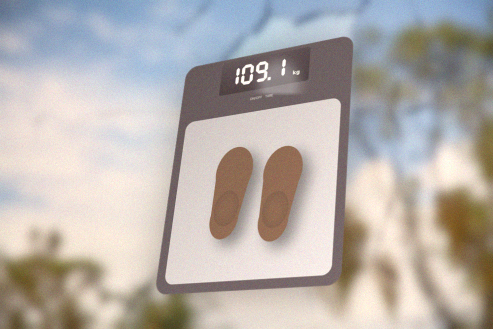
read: 109.1 kg
